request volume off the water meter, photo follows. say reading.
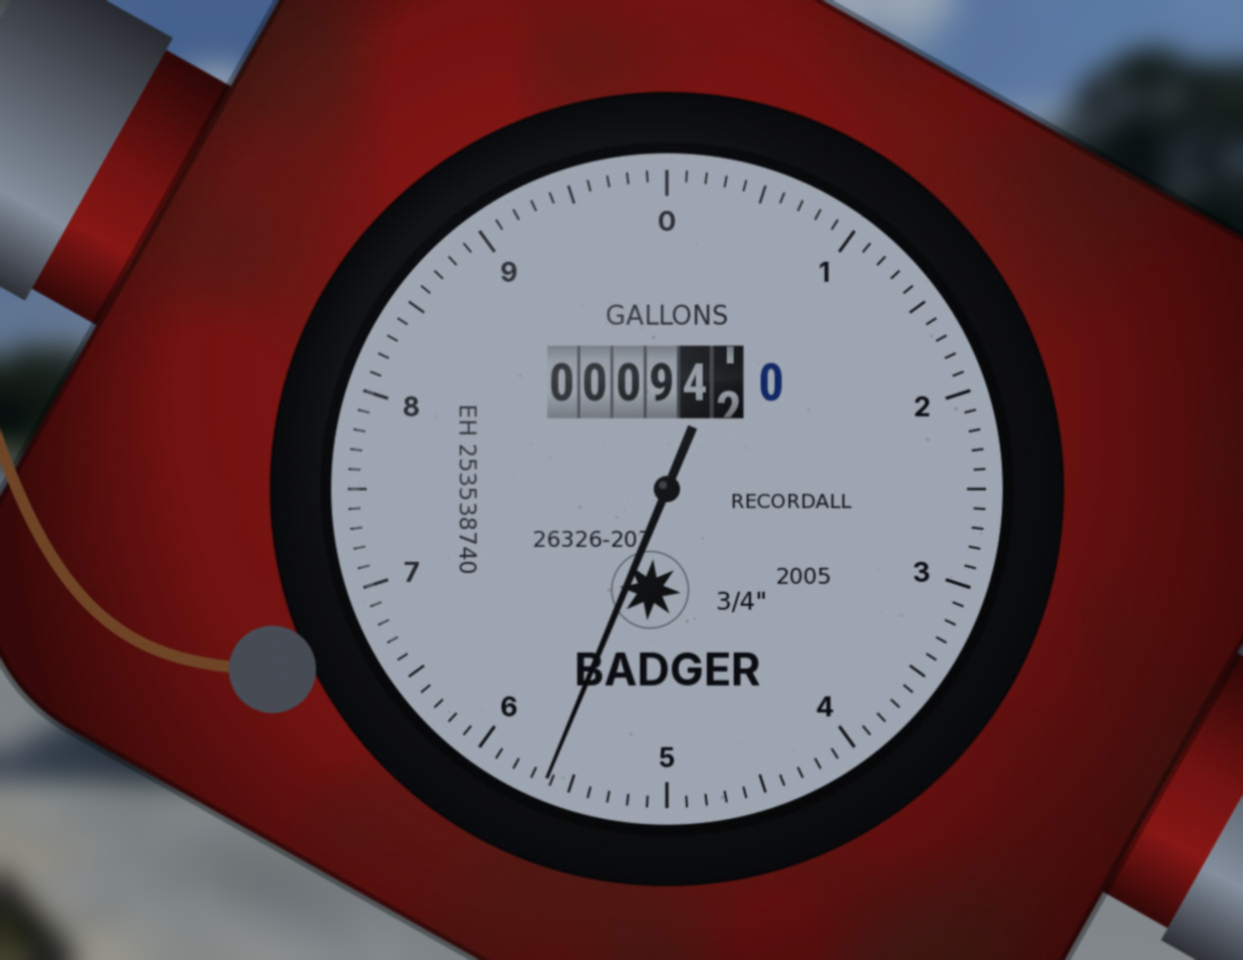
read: 9415.6 gal
